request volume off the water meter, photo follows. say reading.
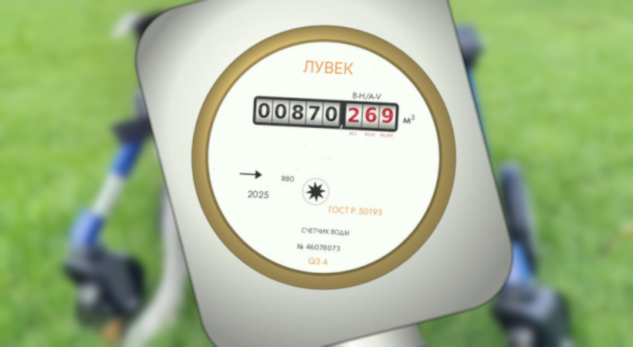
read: 870.269 m³
